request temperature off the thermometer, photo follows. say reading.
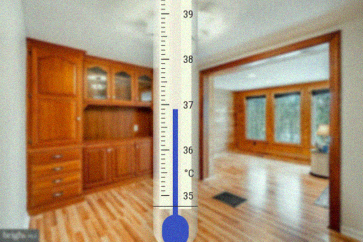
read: 36.9 °C
